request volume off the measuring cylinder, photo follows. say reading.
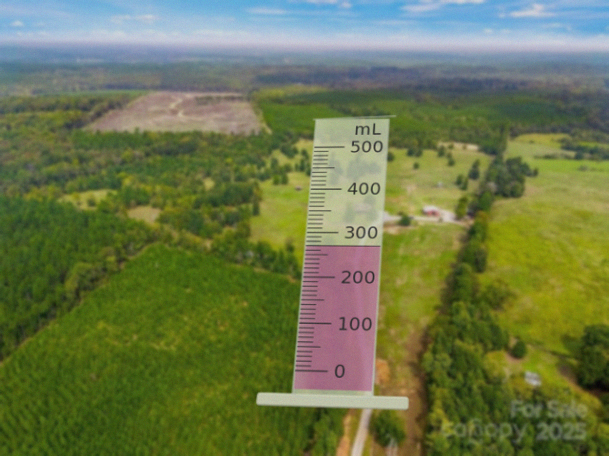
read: 270 mL
